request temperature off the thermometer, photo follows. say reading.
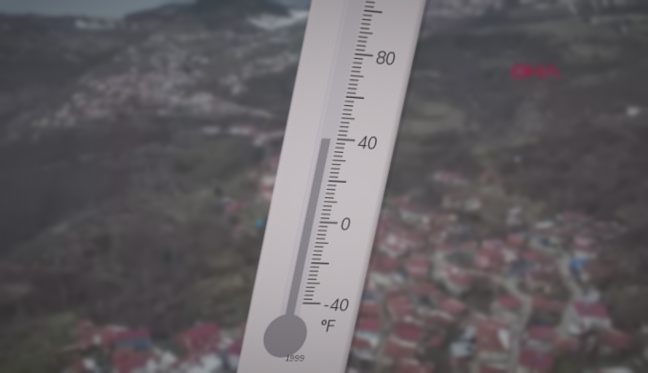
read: 40 °F
